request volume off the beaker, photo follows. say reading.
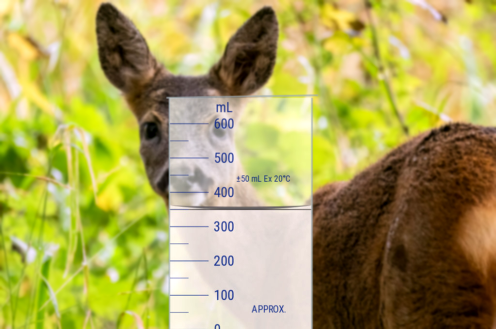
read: 350 mL
